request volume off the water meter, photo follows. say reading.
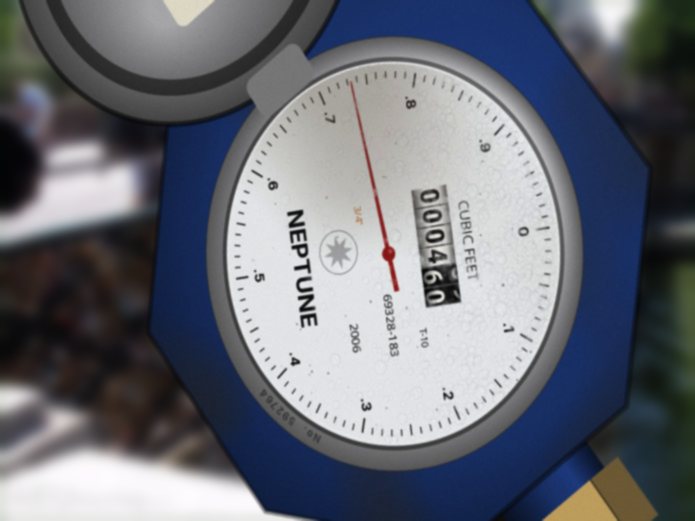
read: 459.73 ft³
